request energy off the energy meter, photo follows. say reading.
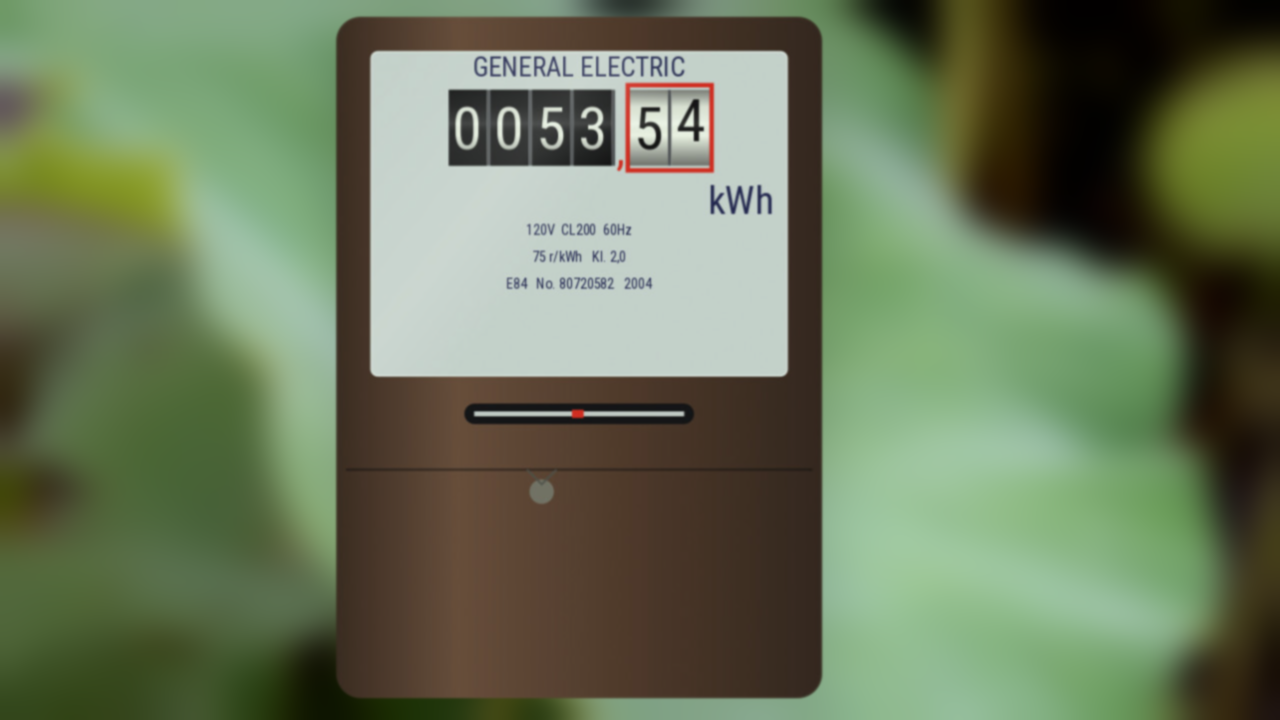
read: 53.54 kWh
